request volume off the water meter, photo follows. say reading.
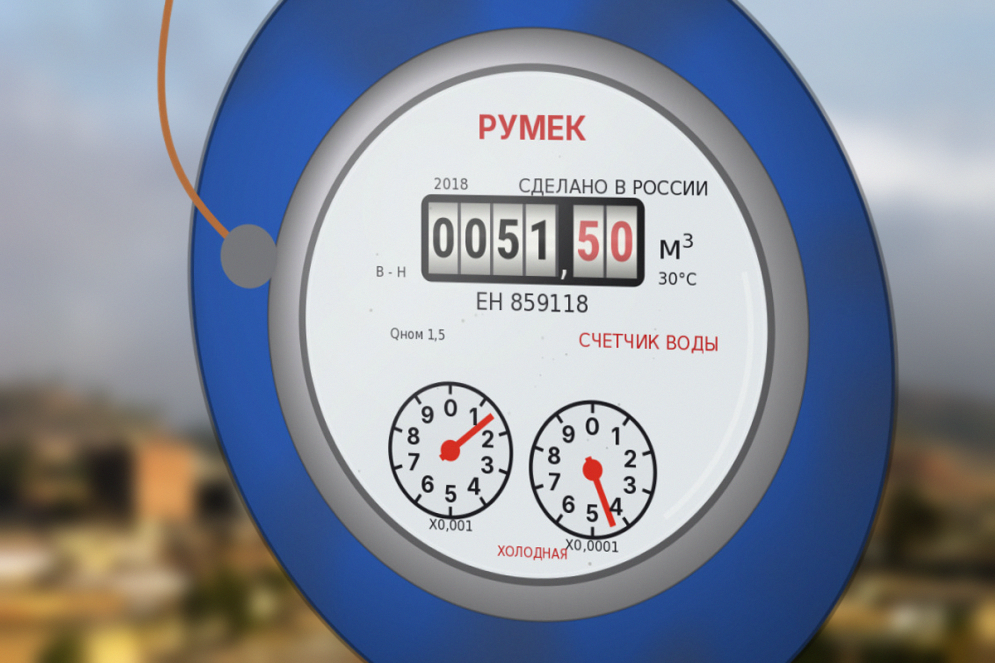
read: 51.5014 m³
